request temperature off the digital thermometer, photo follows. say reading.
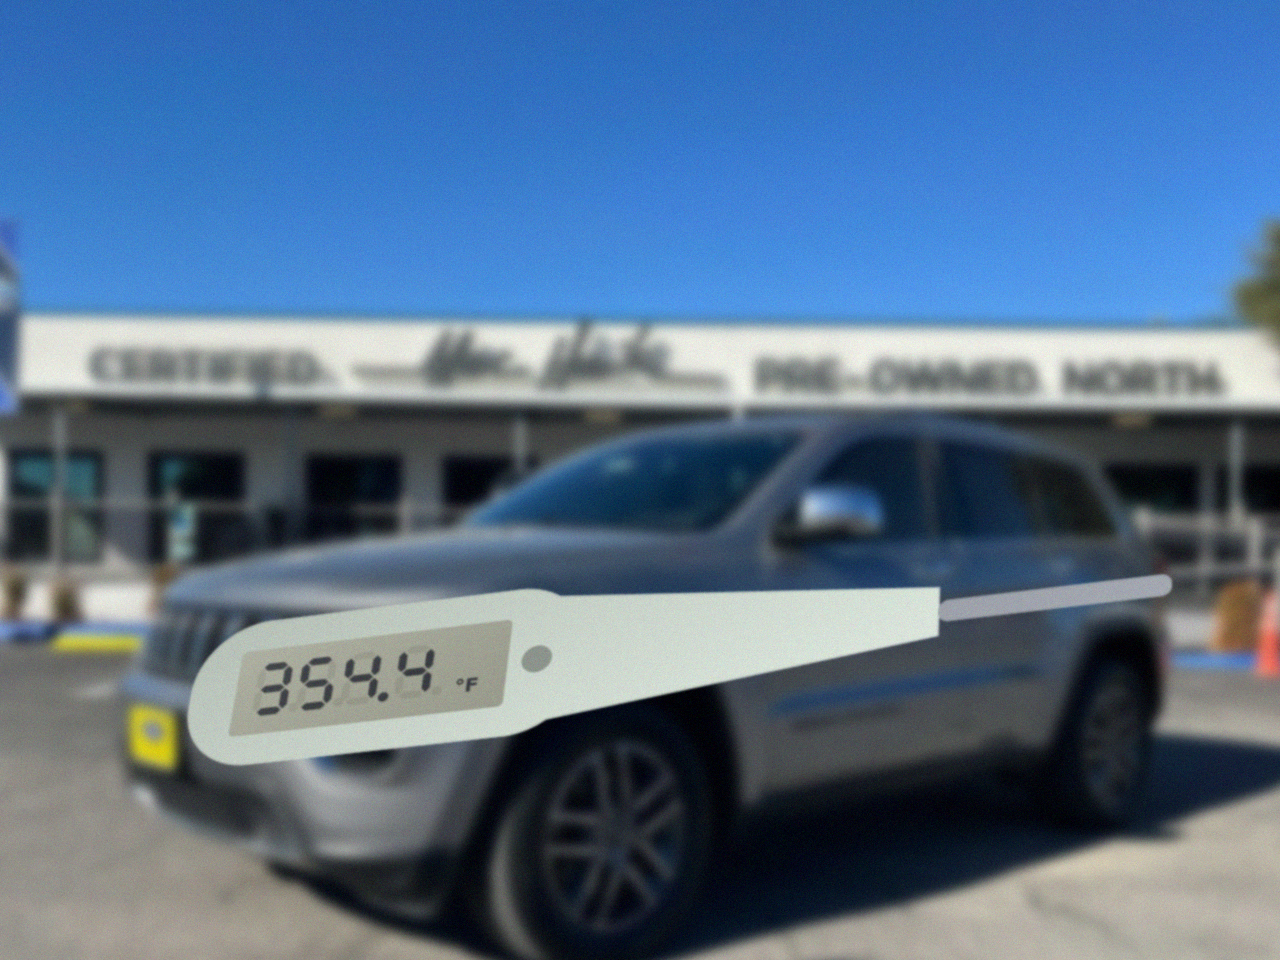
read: 354.4 °F
